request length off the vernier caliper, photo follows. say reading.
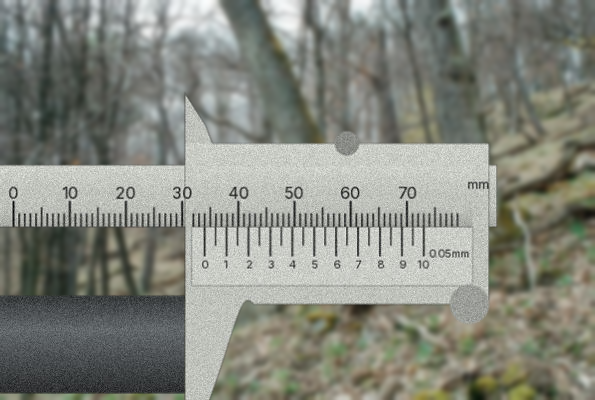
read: 34.0 mm
